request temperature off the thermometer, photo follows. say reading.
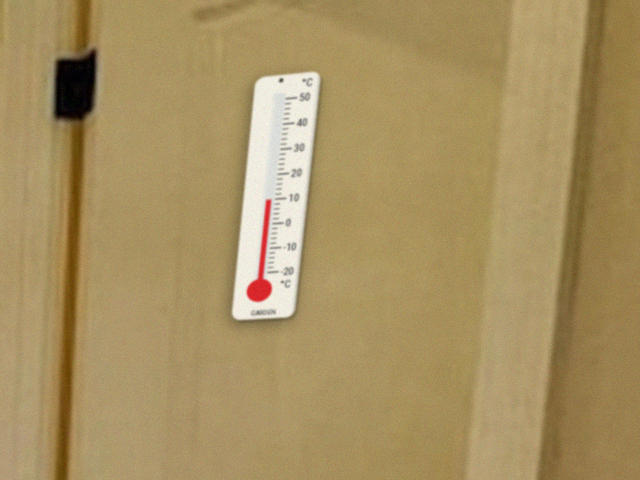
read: 10 °C
